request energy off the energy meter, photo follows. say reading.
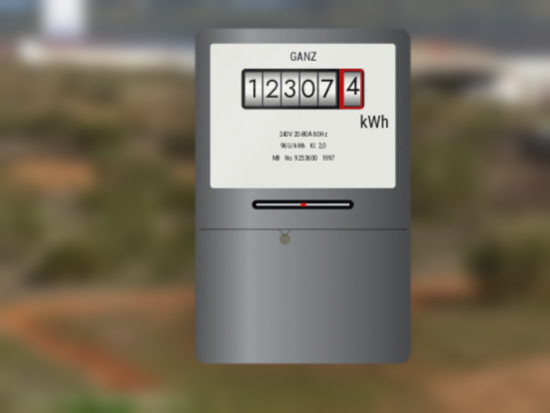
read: 12307.4 kWh
